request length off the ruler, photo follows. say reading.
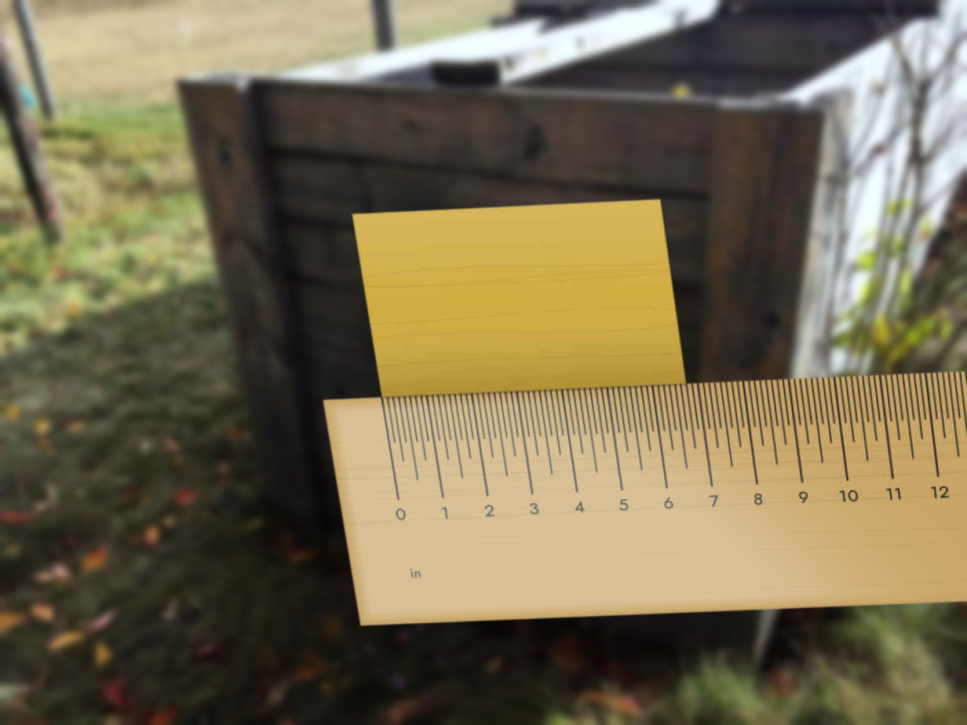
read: 6.75 in
